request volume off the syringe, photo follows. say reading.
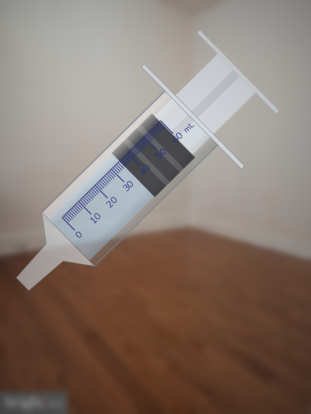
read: 35 mL
